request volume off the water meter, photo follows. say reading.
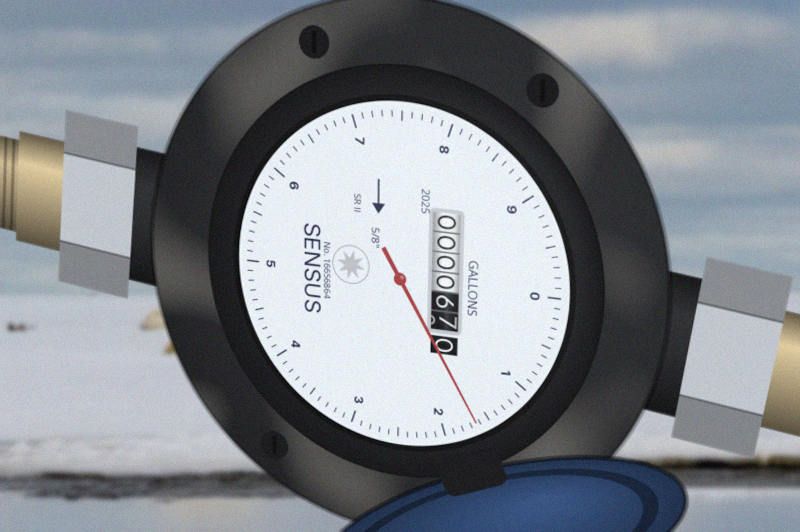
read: 671.6 gal
